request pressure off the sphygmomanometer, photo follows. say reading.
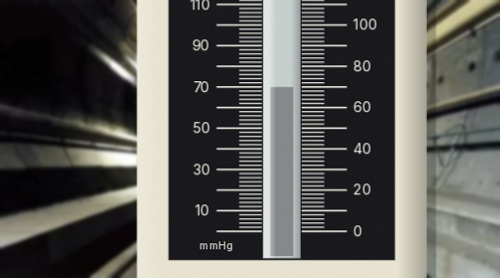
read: 70 mmHg
